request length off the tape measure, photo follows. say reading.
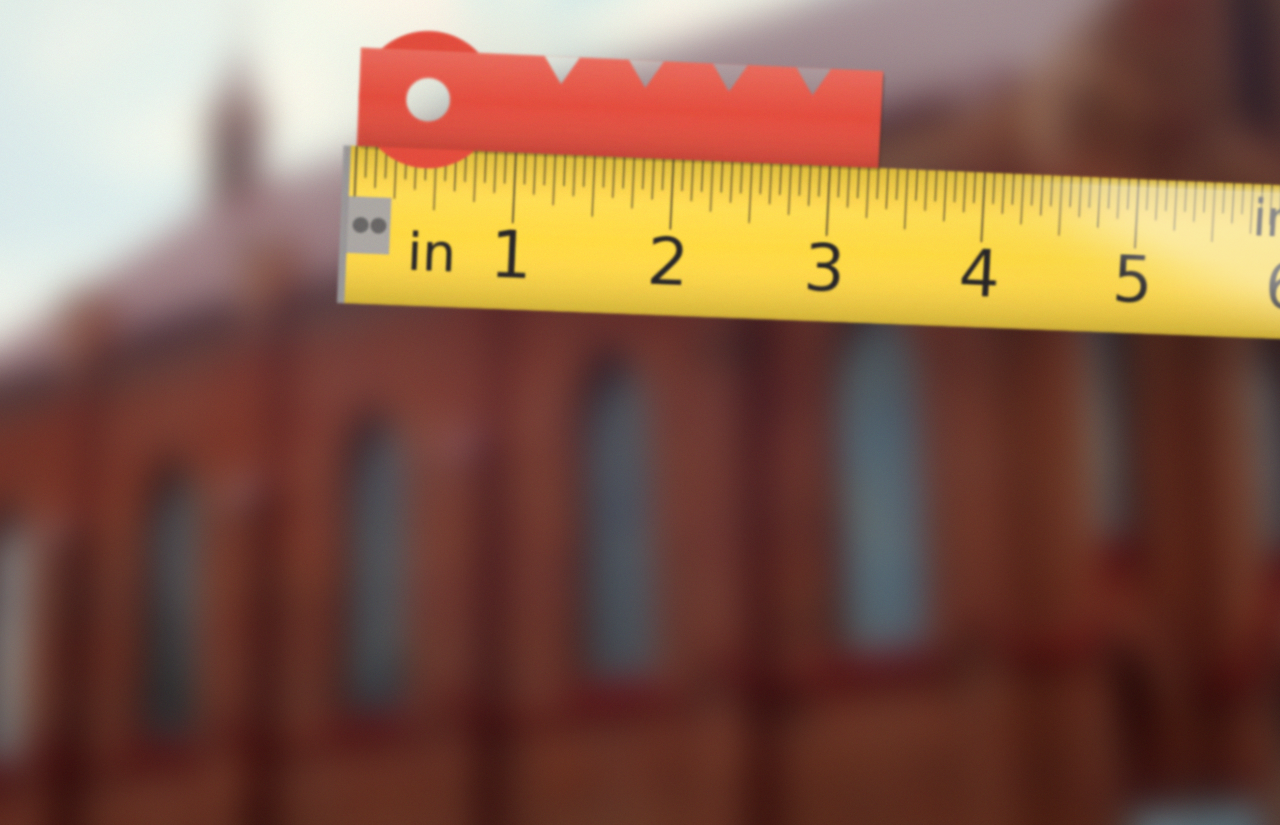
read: 3.3125 in
